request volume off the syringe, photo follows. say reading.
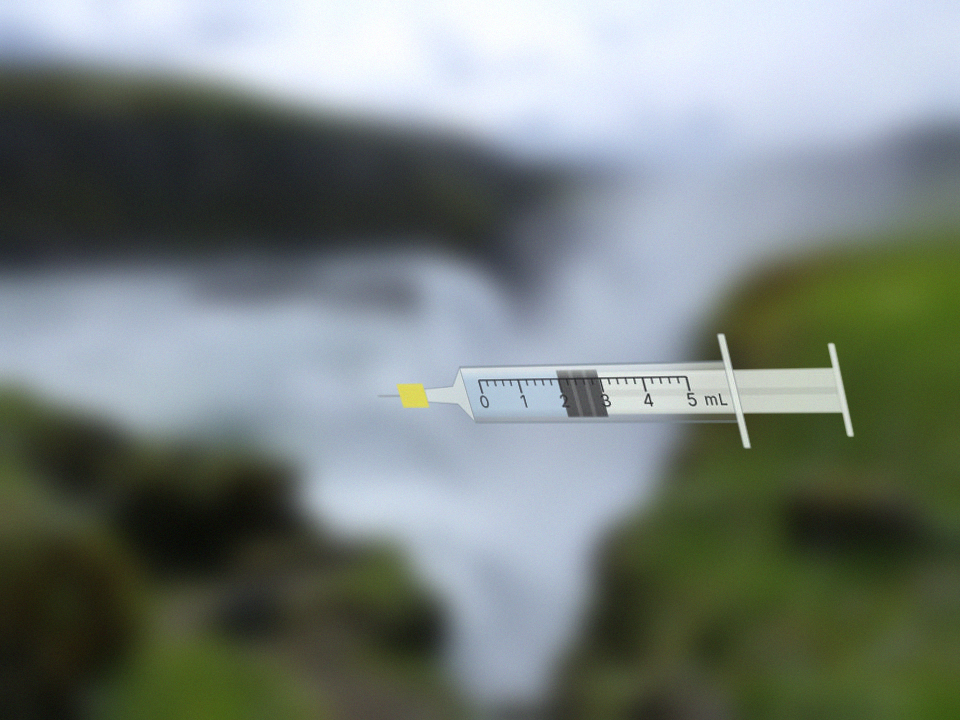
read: 2 mL
